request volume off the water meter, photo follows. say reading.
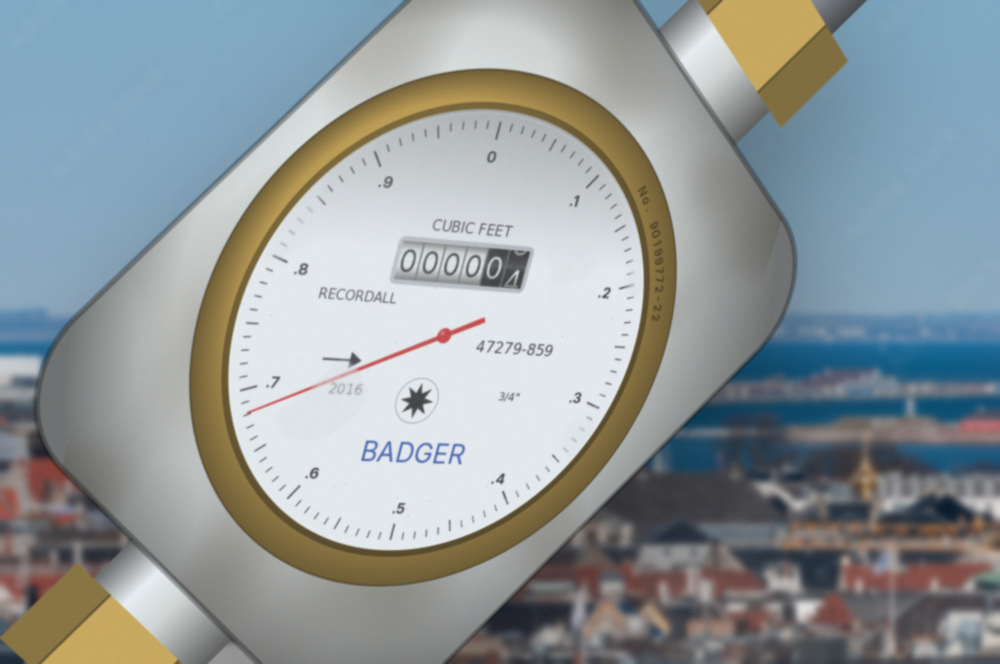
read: 3.68 ft³
